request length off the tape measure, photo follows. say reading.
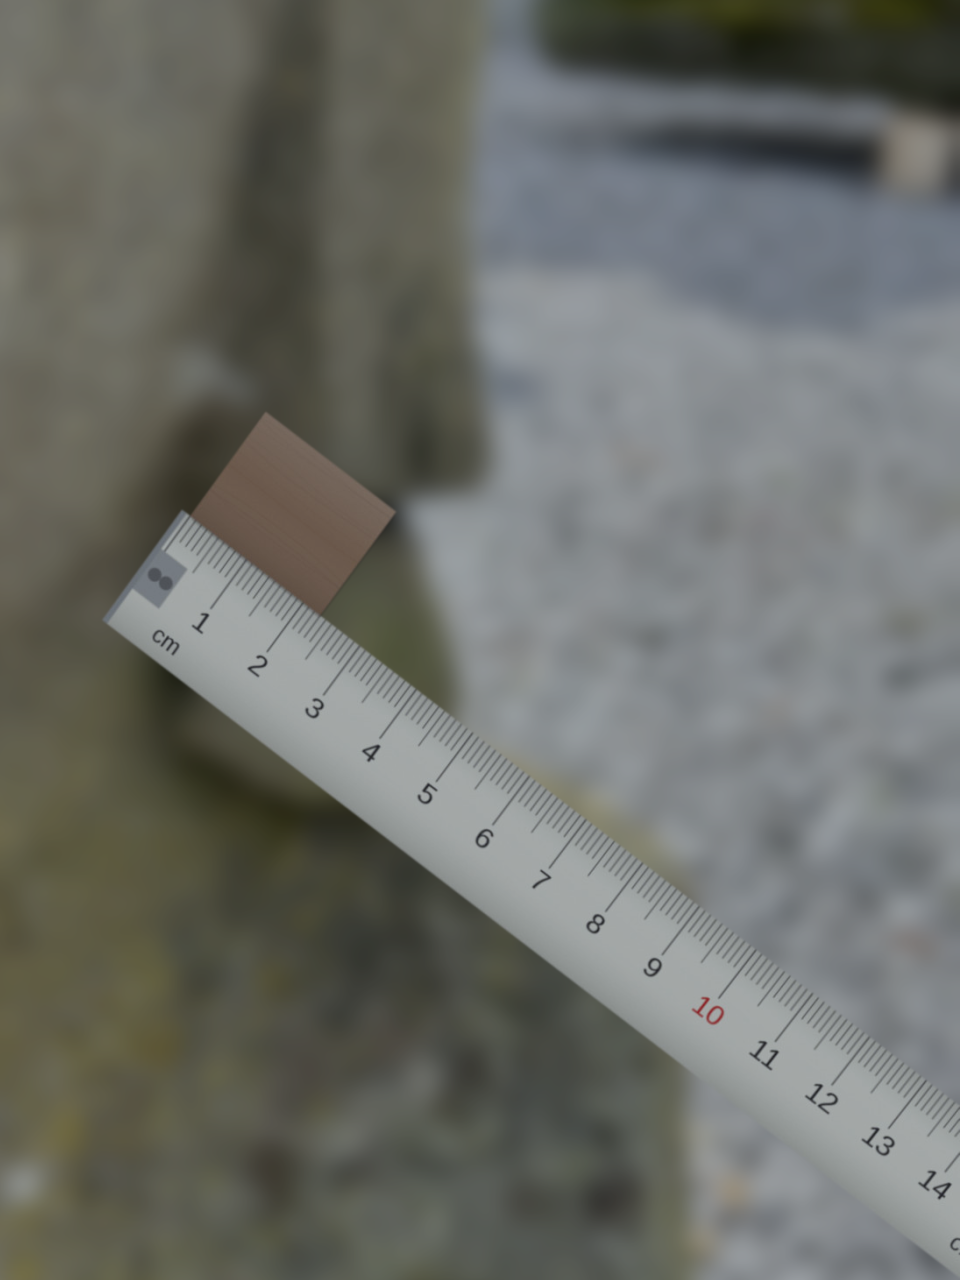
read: 2.3 cm
